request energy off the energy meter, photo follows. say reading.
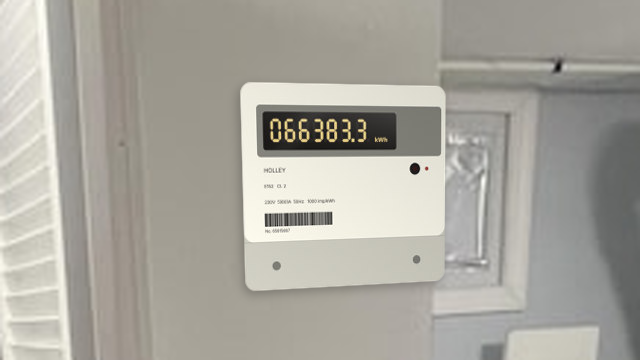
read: 66383.3 kWh
